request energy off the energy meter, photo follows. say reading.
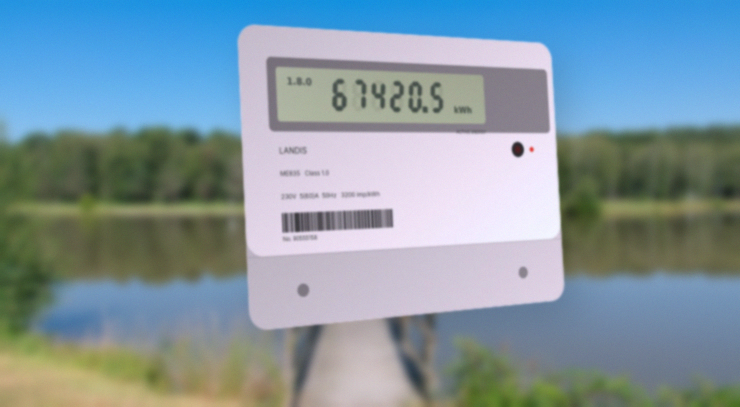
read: 67420.5 kWh
